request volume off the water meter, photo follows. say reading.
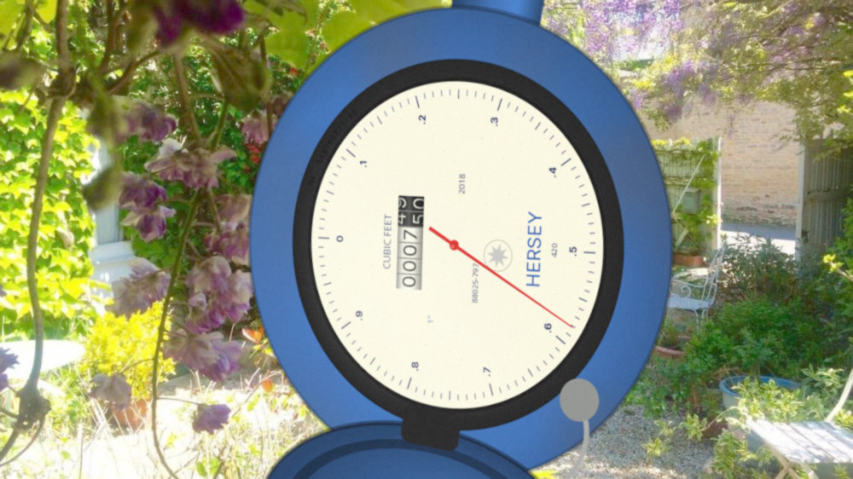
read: 749.58 ft³
